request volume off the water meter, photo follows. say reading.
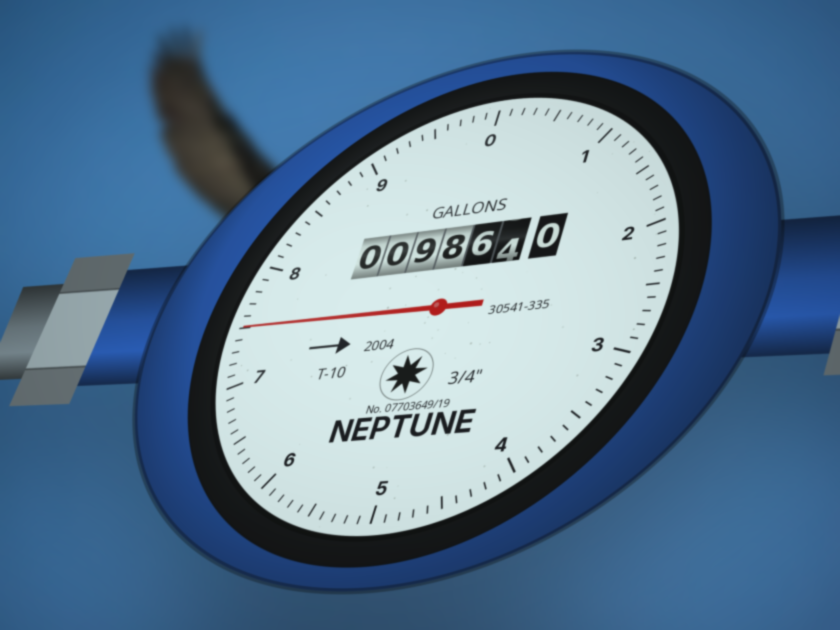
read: 98637.5 gal
